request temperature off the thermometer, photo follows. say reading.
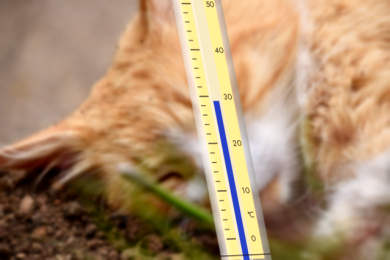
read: 29 °C
